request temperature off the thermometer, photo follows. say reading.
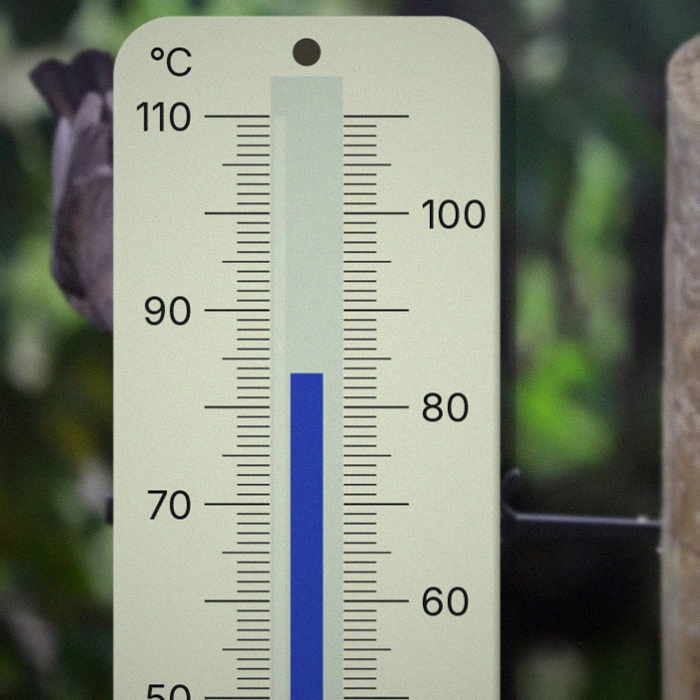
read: 83.5 °C
